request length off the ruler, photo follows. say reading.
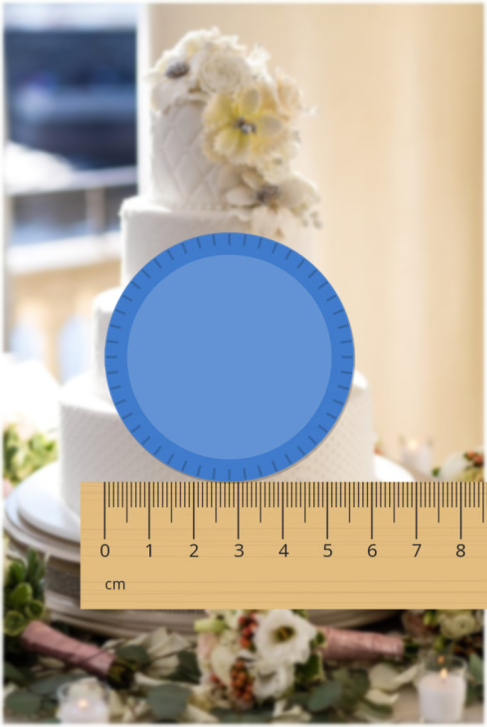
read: 5.6 cm
